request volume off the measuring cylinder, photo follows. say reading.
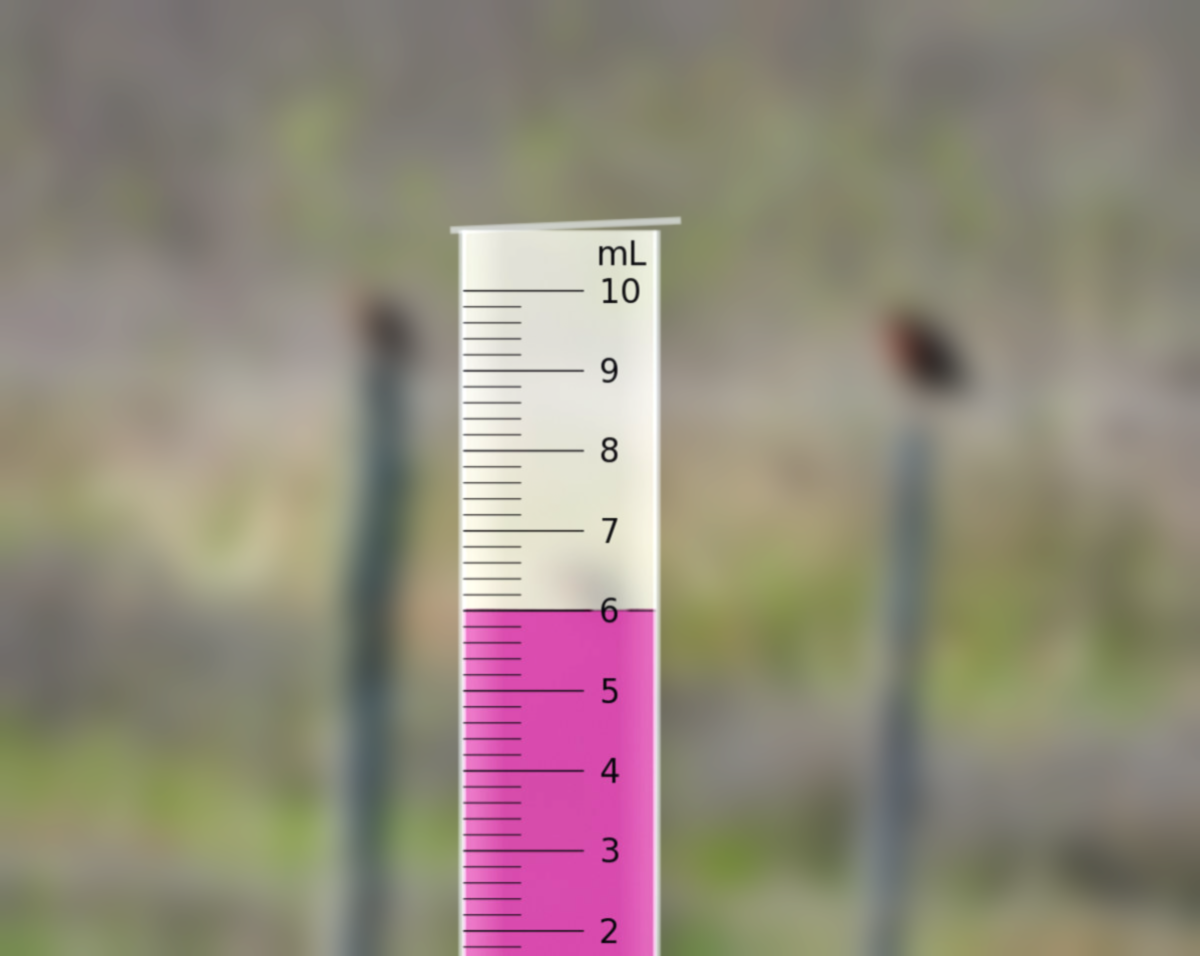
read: 6 mL
